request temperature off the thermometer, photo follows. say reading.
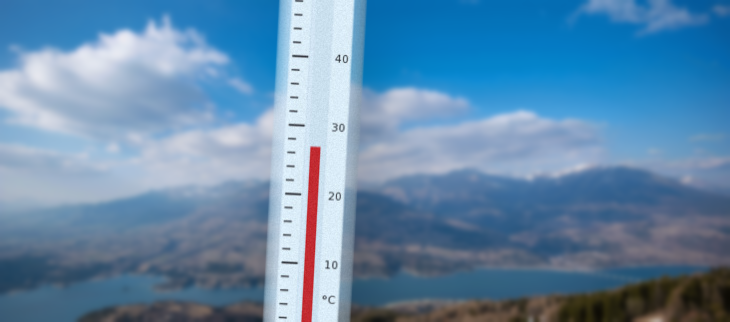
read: 27 °C
